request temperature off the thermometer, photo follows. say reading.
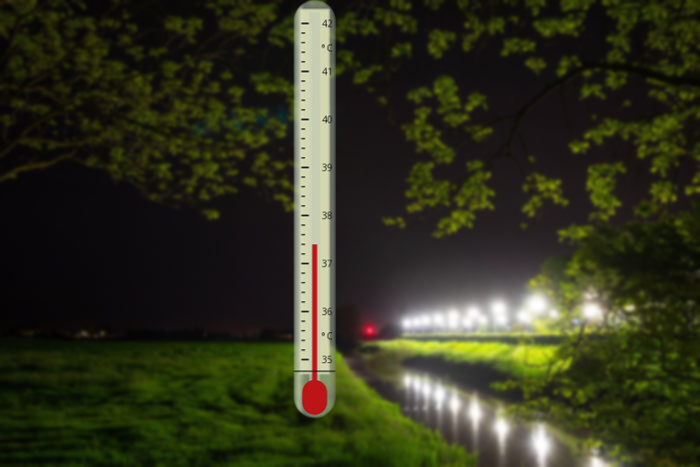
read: 37.4 °C
